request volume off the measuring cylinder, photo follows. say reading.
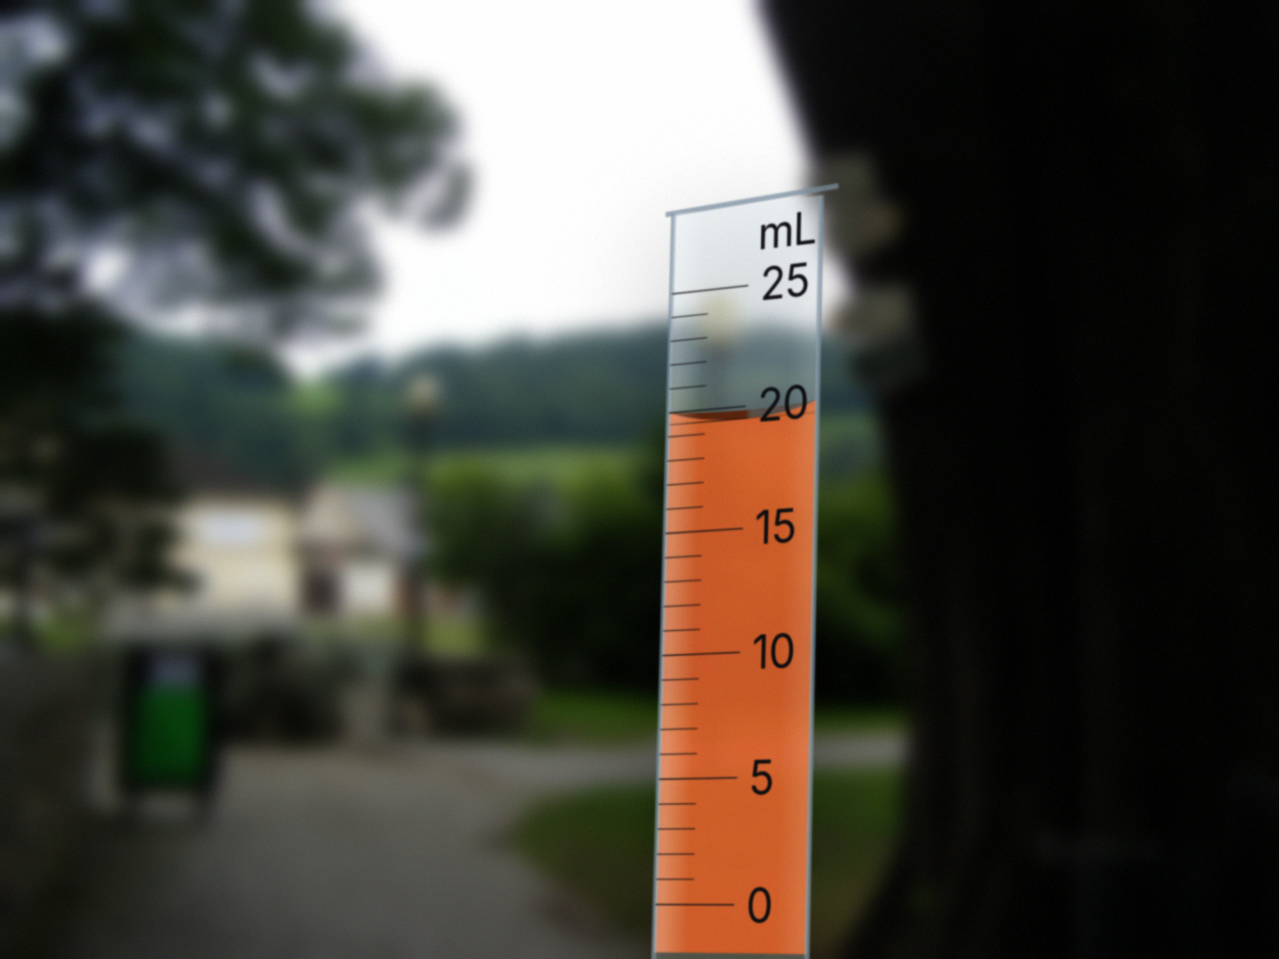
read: 19.5 mL
